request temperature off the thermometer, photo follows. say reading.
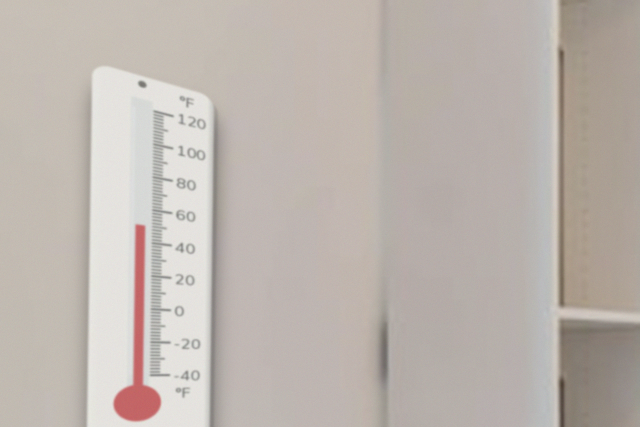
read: 50 °F
